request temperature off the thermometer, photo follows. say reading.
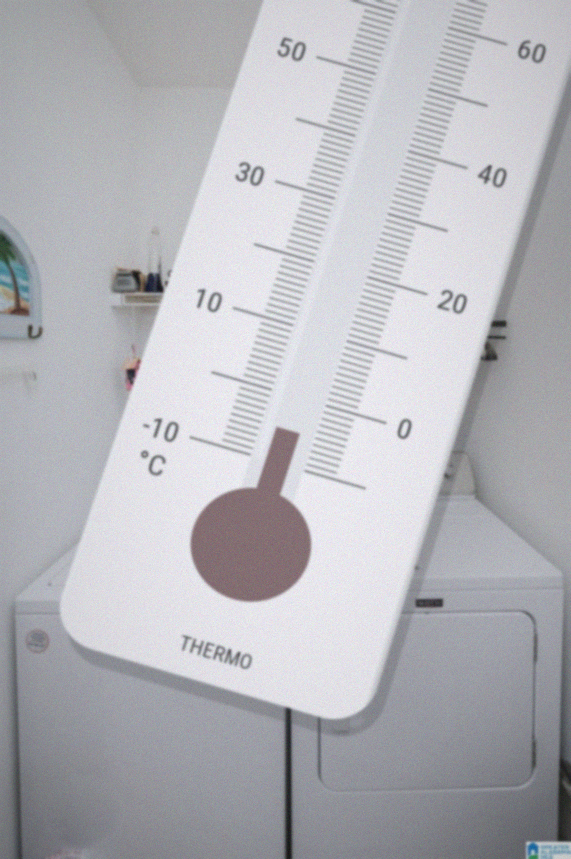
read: -5 °C
